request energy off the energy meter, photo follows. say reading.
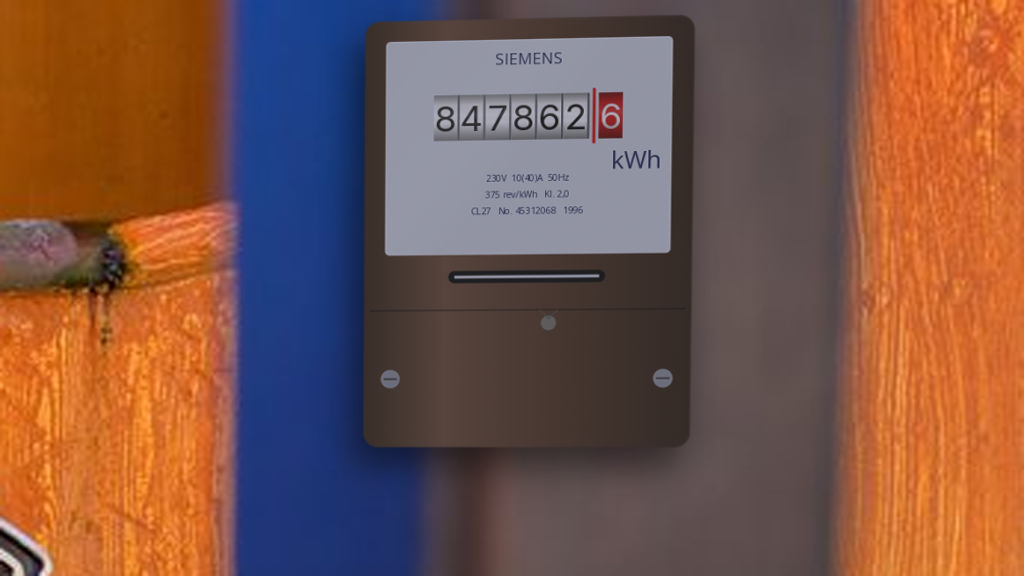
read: 847862.6 kWh
